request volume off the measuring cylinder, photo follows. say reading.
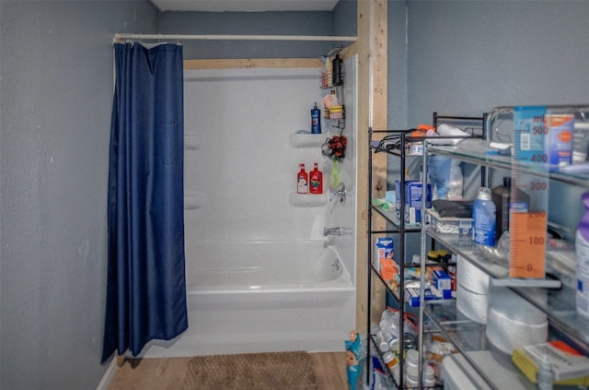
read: 200 mL
